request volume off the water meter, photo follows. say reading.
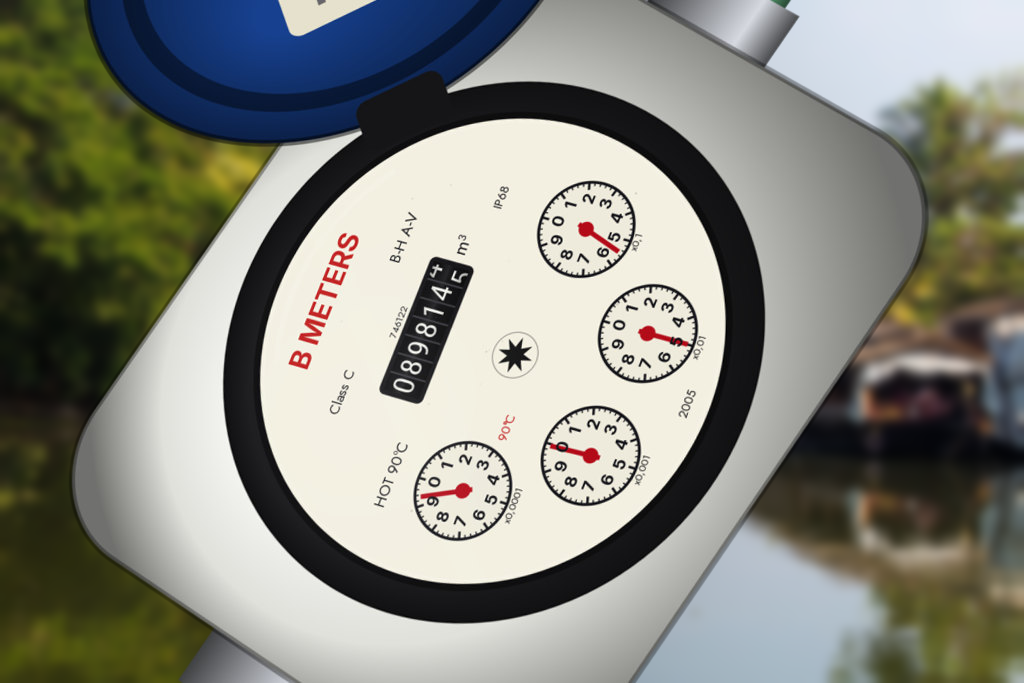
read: 898144.5499 m³
